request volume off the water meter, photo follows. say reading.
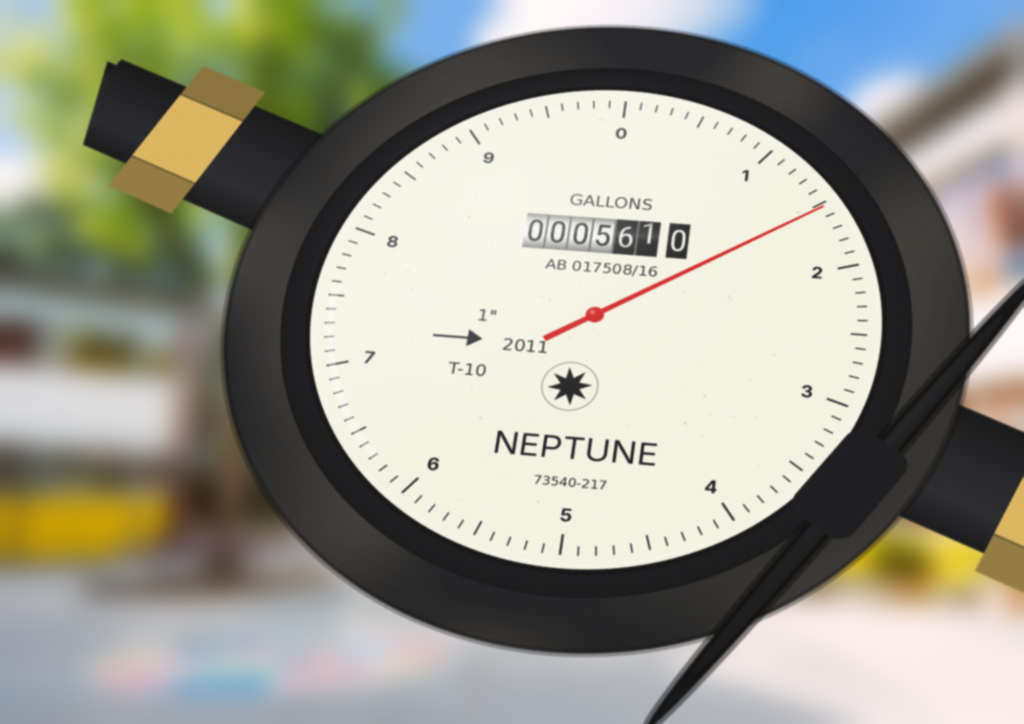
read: 5611.5 gal
